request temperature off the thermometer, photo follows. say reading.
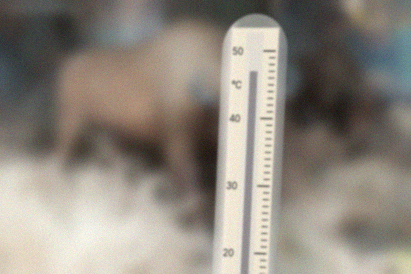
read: 47 °C
